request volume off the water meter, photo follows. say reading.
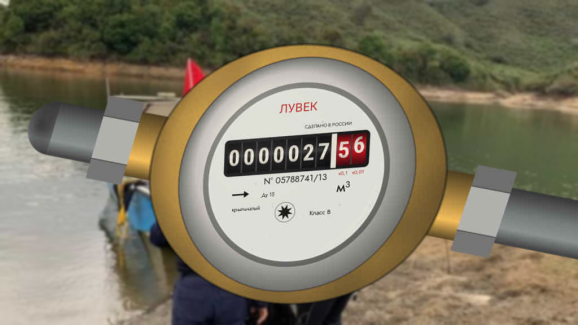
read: 27.56 m³
